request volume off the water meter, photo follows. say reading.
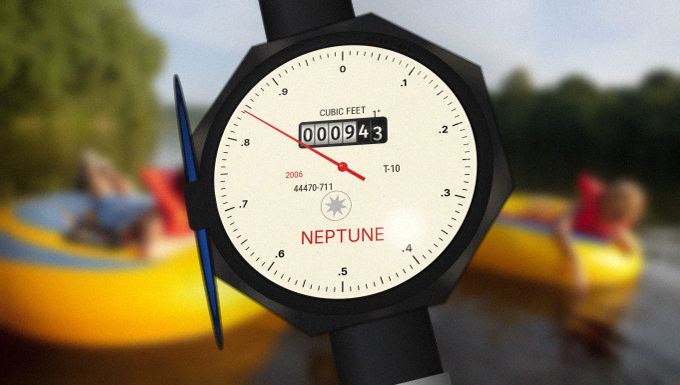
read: 942.84 ft³
